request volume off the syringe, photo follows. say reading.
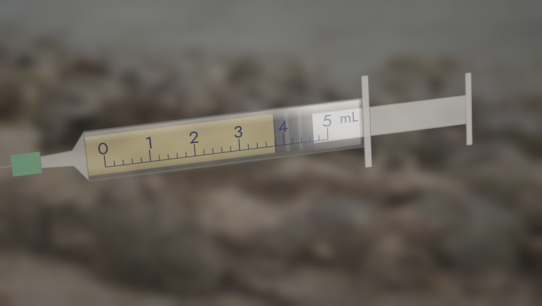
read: 3.8 mL
